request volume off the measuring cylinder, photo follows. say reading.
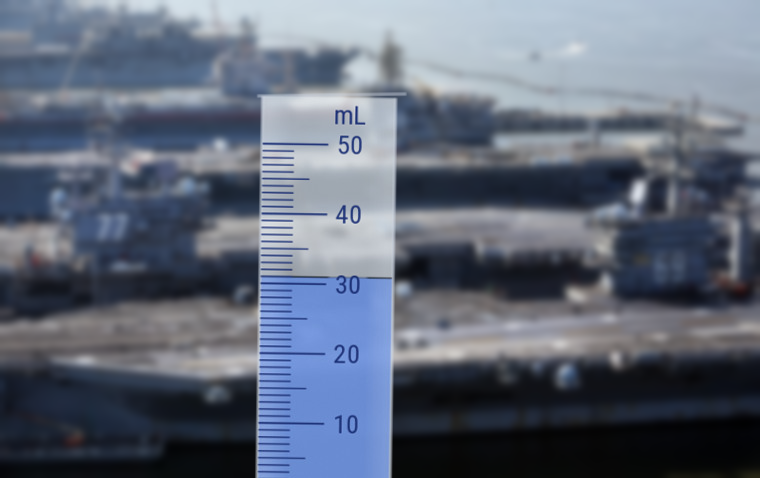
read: 31 mL
